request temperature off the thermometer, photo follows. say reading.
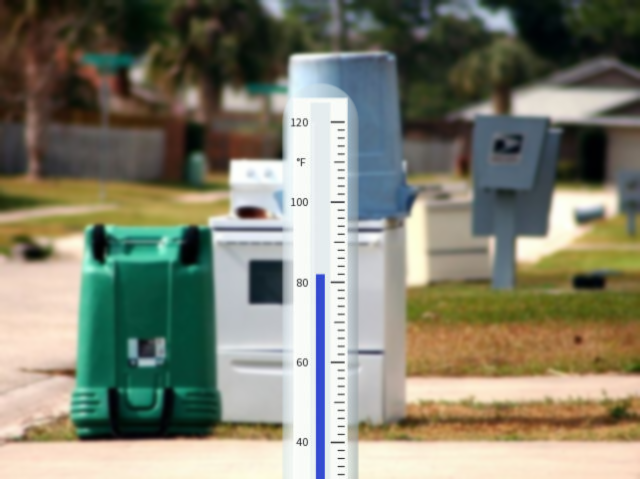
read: 82 °F
